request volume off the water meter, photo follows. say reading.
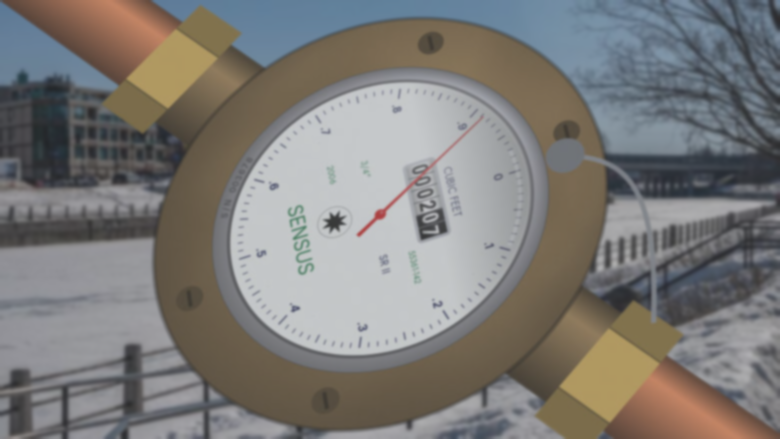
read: 206.91 ft³
